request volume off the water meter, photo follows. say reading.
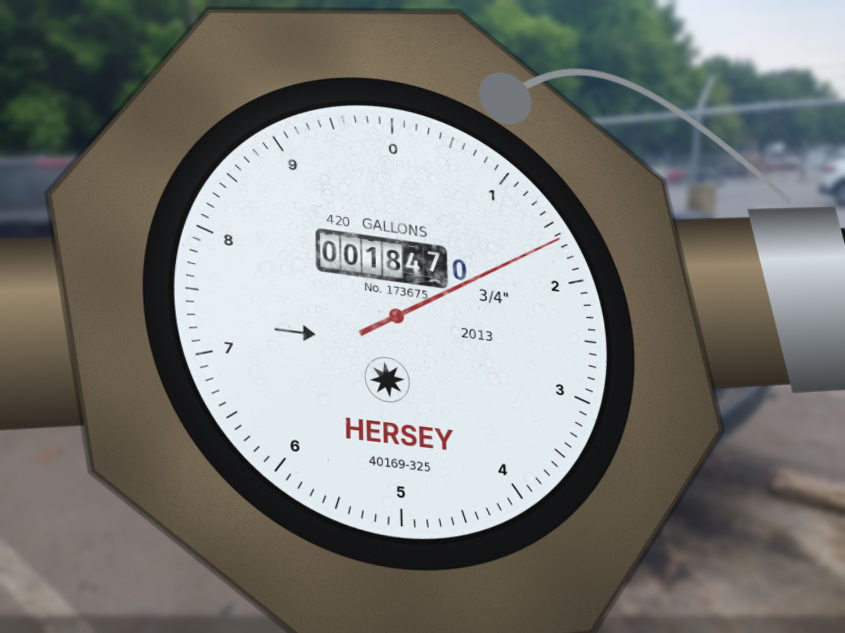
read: 18471.6 gal
